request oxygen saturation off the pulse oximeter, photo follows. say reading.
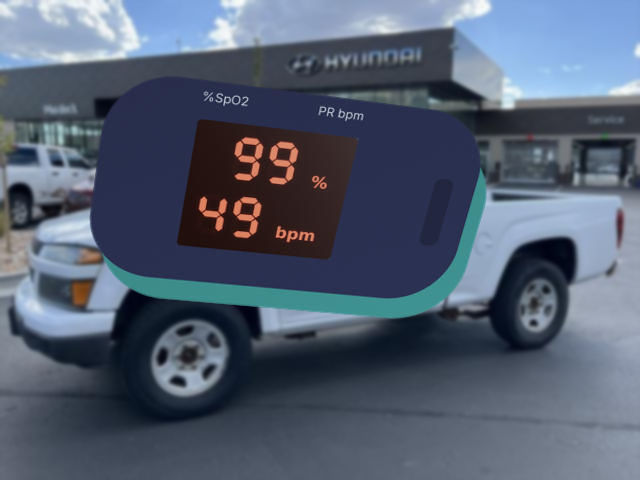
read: 99 %
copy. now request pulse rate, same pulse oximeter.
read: 49 bpm
